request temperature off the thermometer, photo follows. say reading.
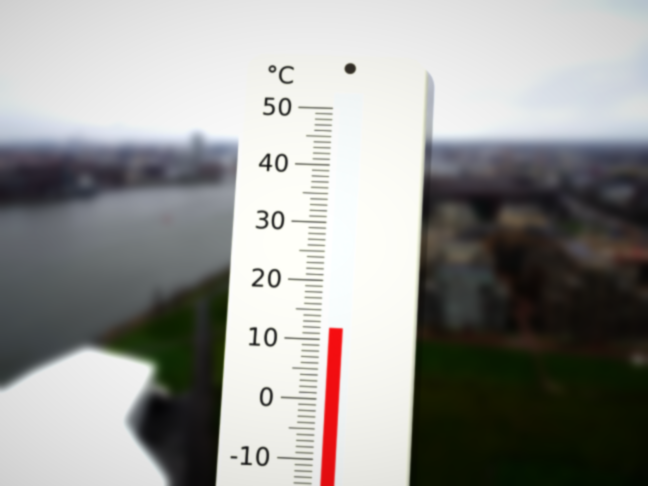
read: 12 °C
